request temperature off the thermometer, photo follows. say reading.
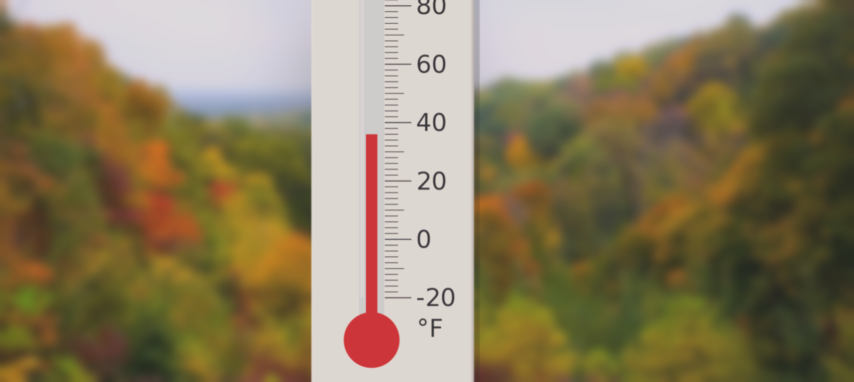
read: 36 °F
